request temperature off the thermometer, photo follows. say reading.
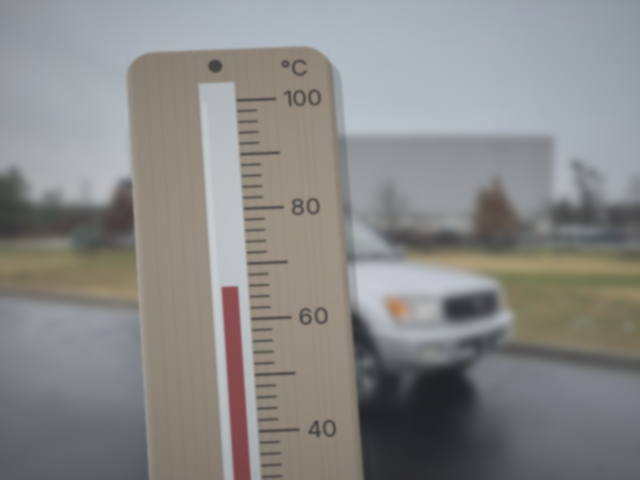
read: 66 °C
